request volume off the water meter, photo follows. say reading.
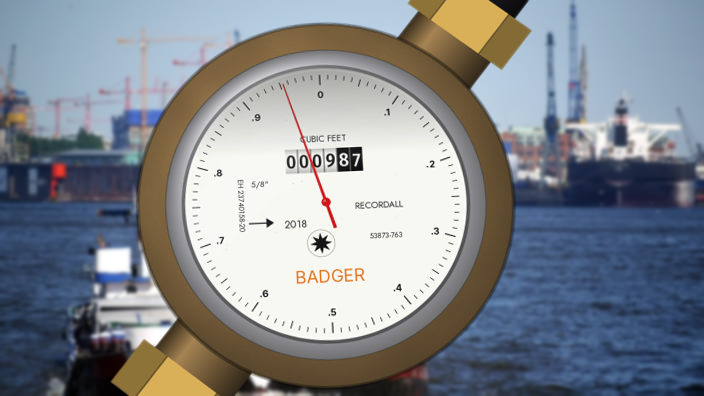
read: 986.95 ft³
